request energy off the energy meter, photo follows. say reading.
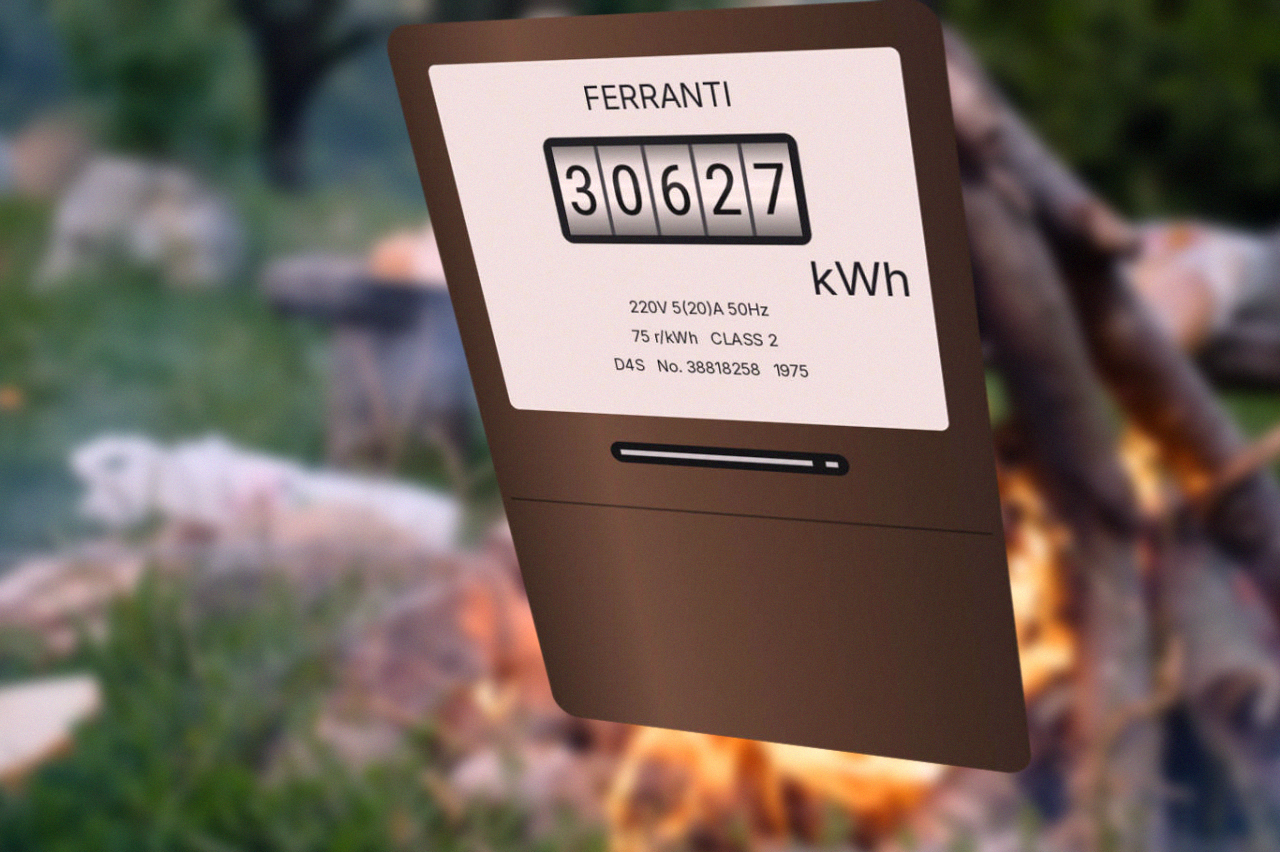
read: 30627 kWh
